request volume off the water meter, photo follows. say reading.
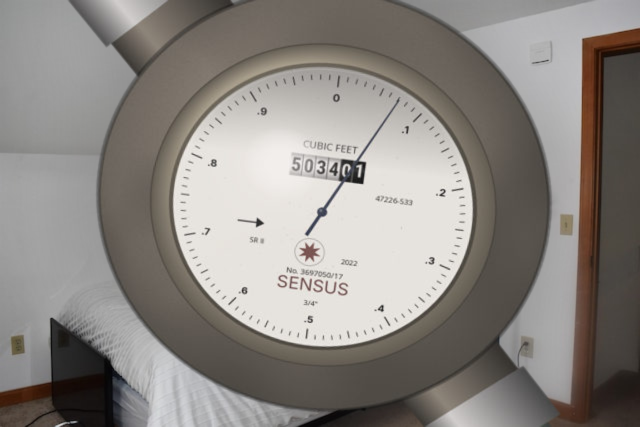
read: 503401.07 ft³
